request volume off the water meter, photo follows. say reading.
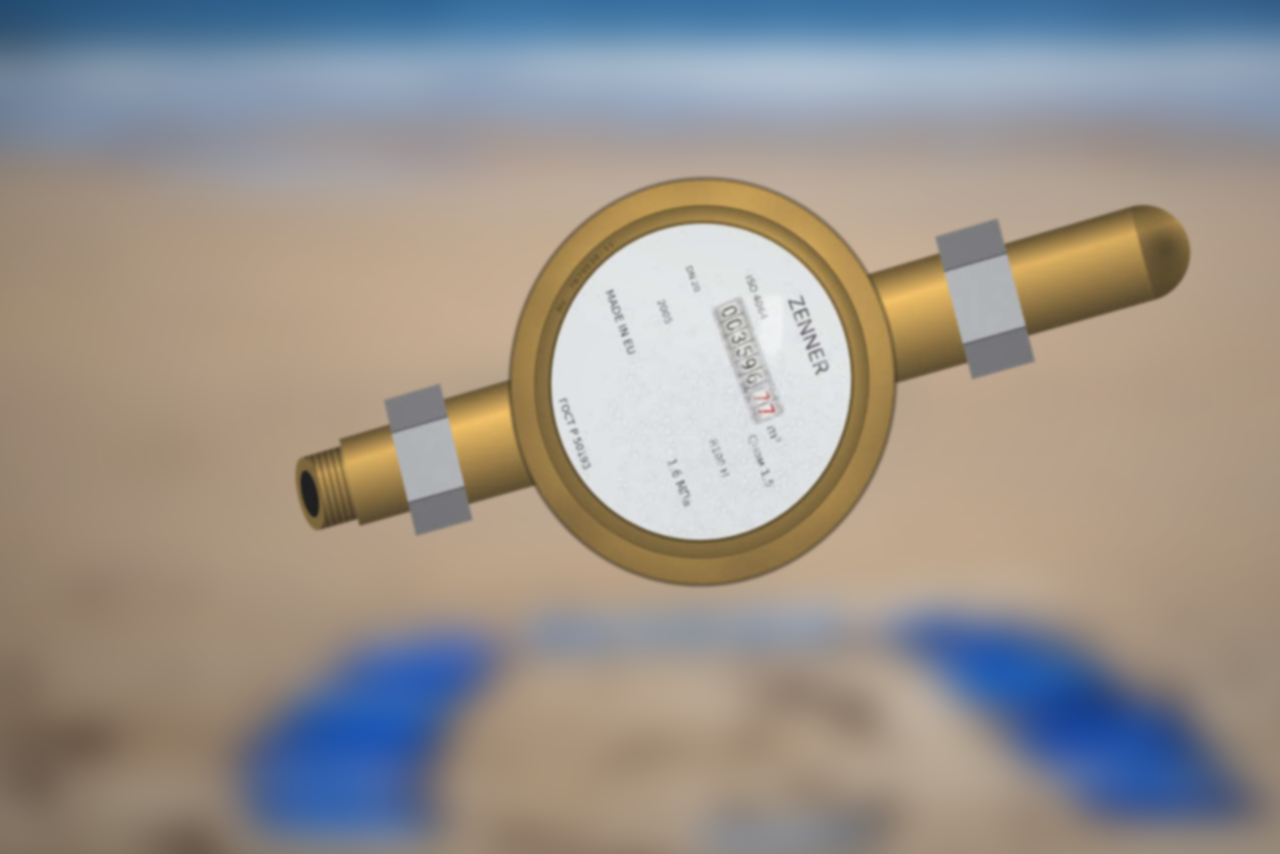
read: 3596.77 m³
